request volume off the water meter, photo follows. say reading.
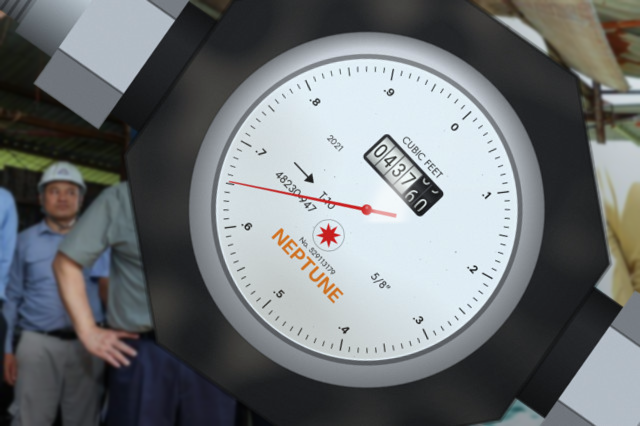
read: 43759.65 ft³
